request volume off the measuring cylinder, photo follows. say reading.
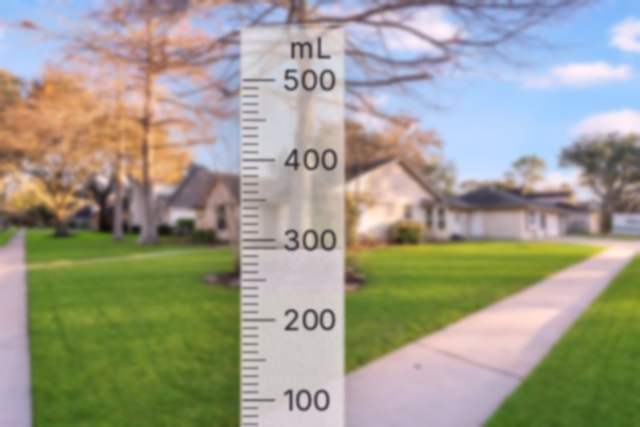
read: 290 mL
